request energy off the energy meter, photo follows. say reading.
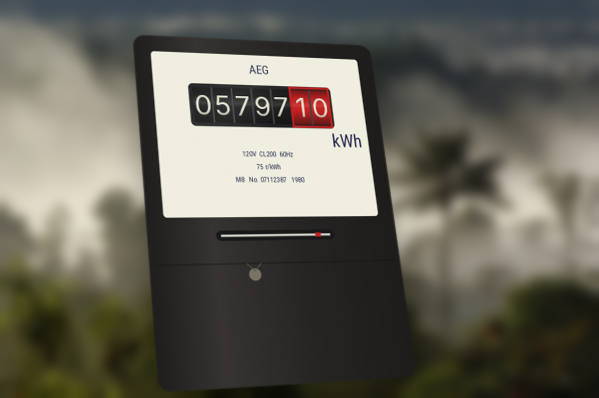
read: 5797.10 kWh
